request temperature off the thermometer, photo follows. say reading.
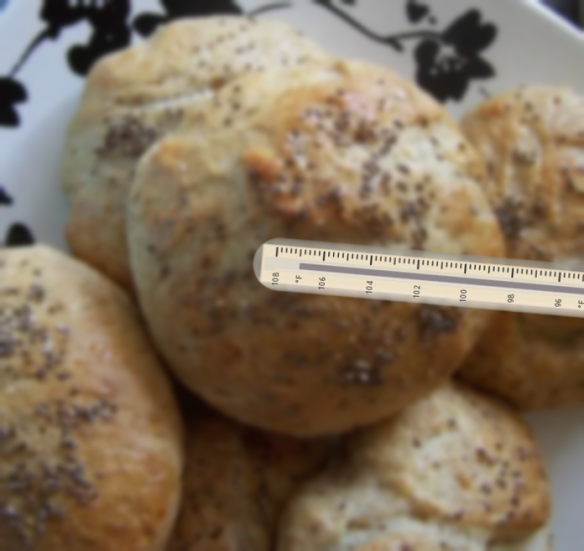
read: 107 °F
